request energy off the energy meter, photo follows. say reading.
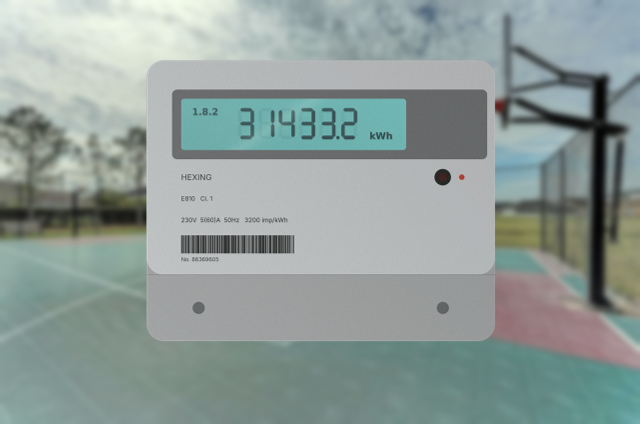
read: 31433.2 kWh
